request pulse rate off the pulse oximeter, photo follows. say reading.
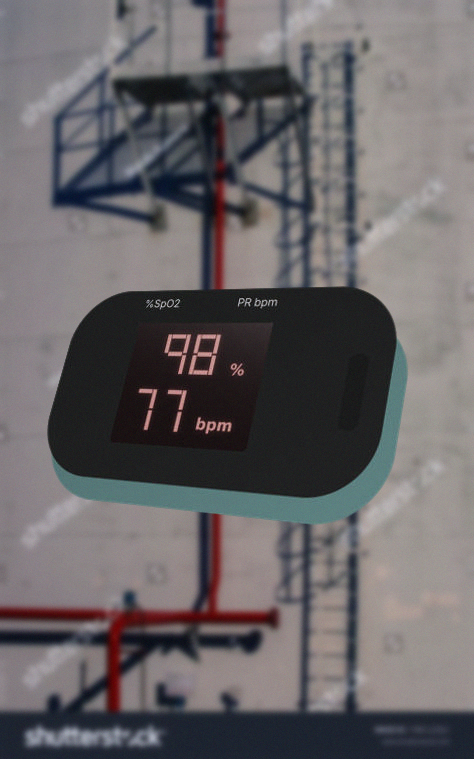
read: 77 bpm
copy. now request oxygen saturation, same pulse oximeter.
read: 98 %
